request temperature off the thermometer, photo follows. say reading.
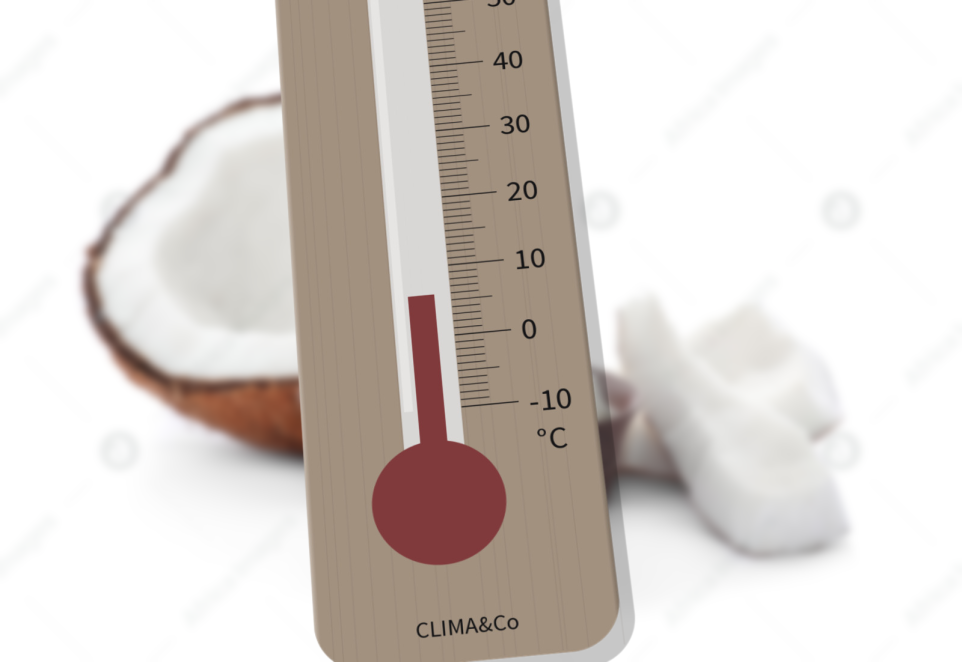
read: 6 °C
